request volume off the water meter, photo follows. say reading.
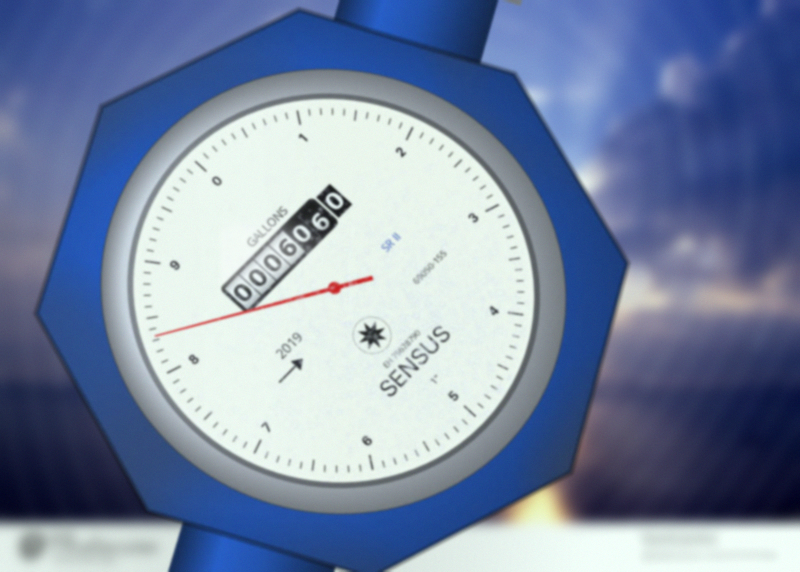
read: 6058.3 gal
